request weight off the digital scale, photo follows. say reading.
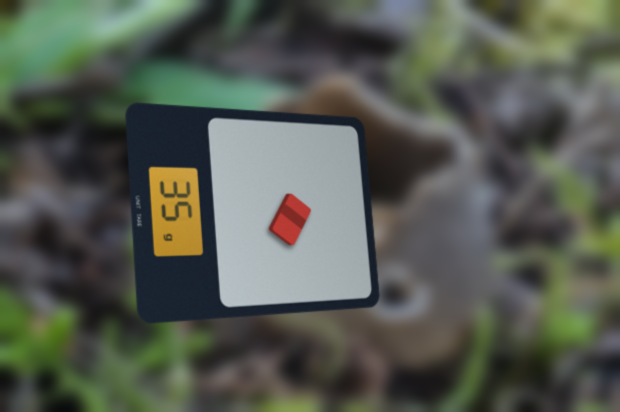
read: 35 g
